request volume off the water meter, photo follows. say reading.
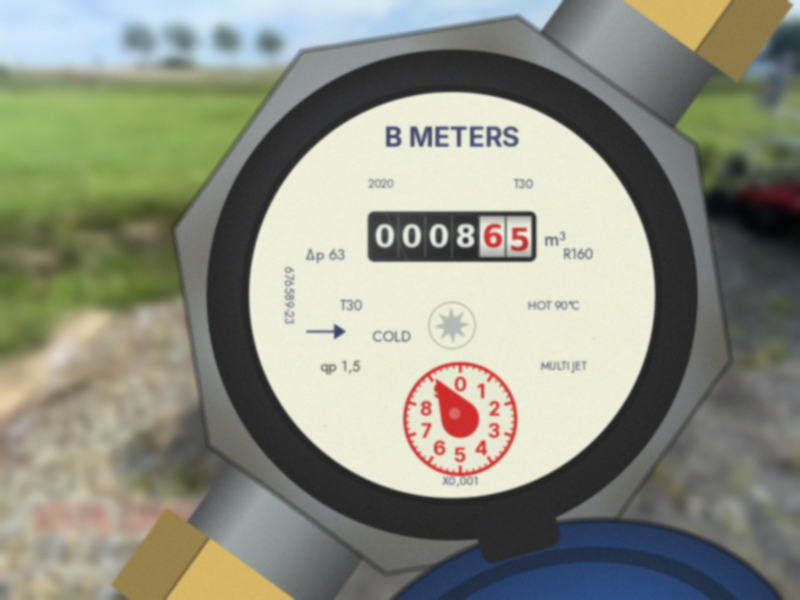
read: 8.649 m³
